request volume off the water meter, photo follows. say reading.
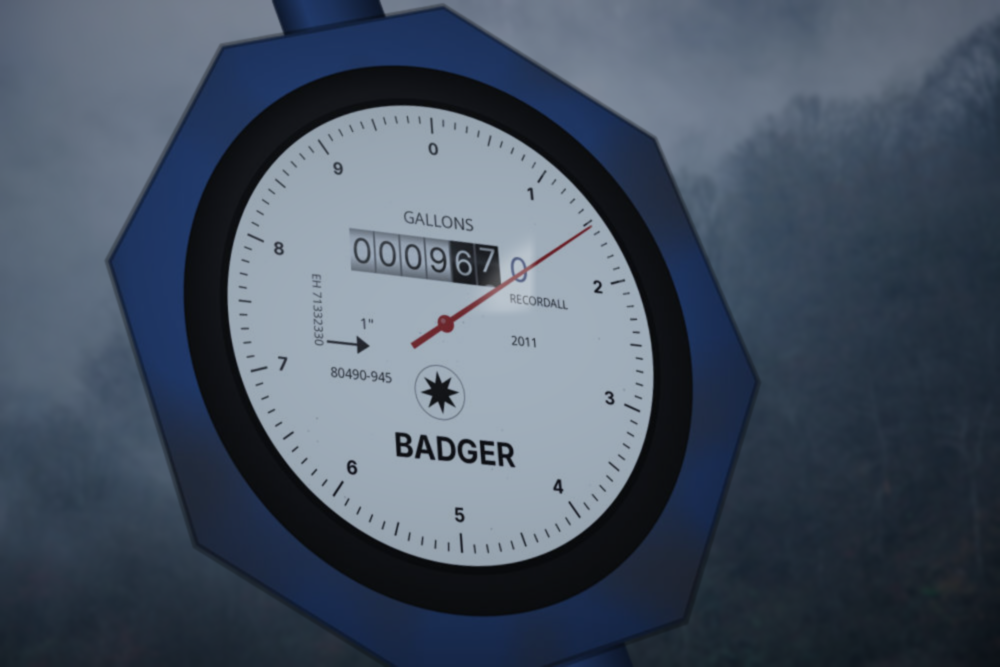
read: 9671.5 gal
